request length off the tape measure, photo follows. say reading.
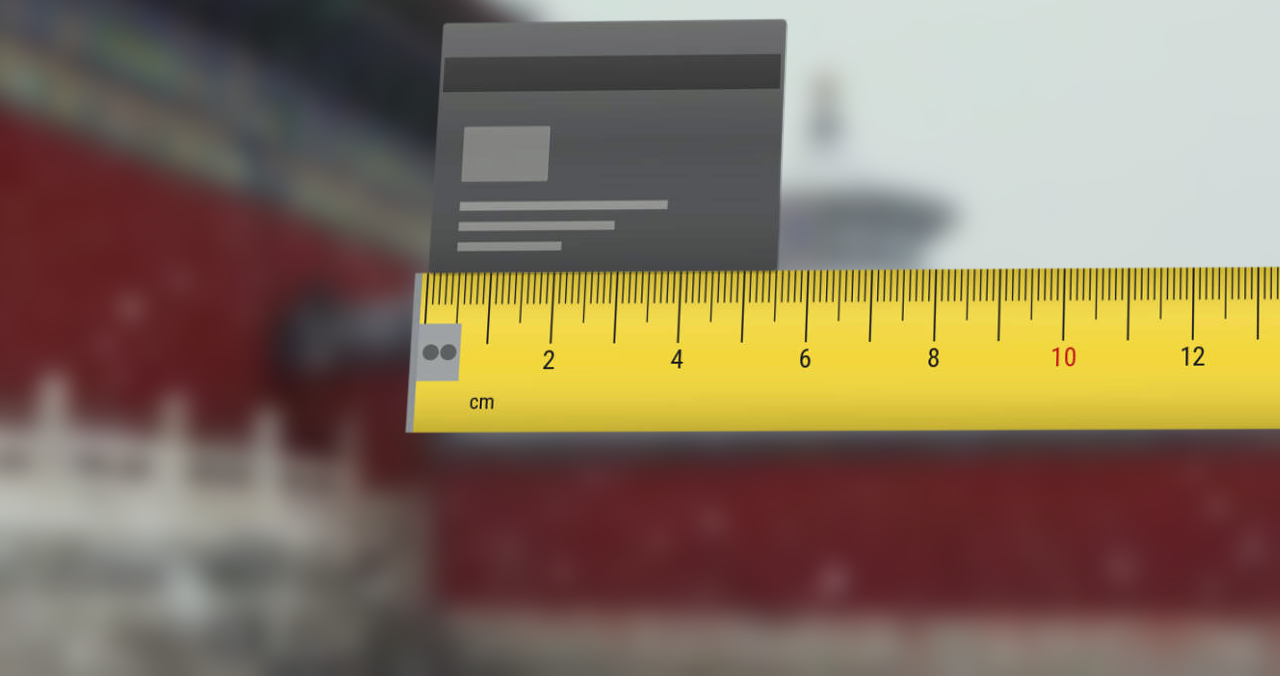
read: 5.5 cm
